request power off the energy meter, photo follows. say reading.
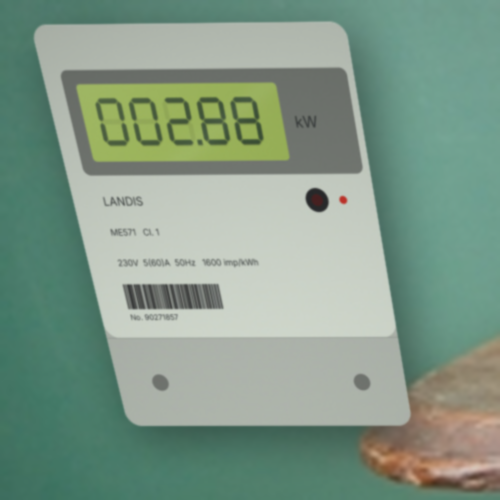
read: 2.88 kW
